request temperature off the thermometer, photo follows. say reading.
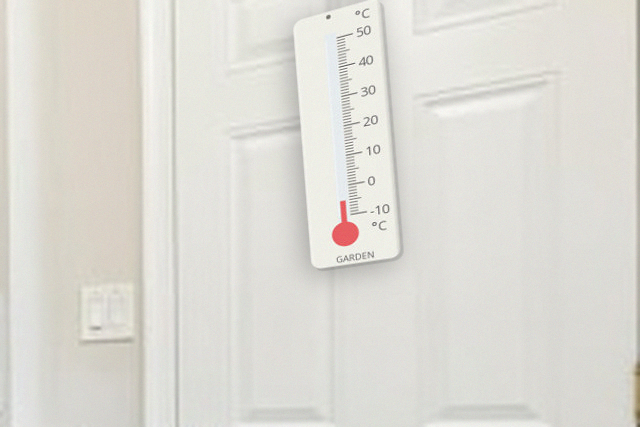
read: -5 °C
